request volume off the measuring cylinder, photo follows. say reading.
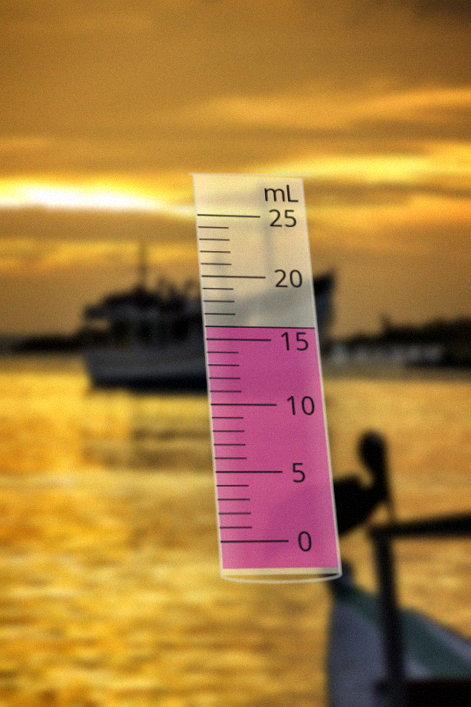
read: 16 mL
